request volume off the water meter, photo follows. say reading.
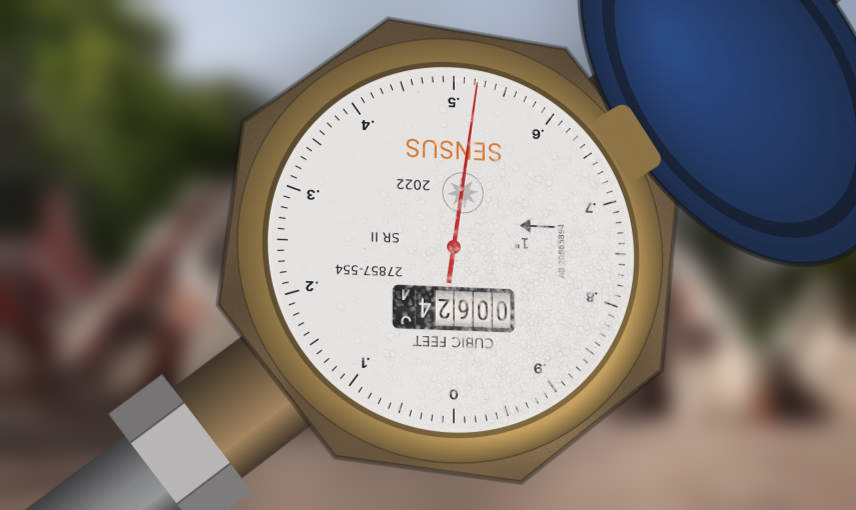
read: 6243.52 ft³
